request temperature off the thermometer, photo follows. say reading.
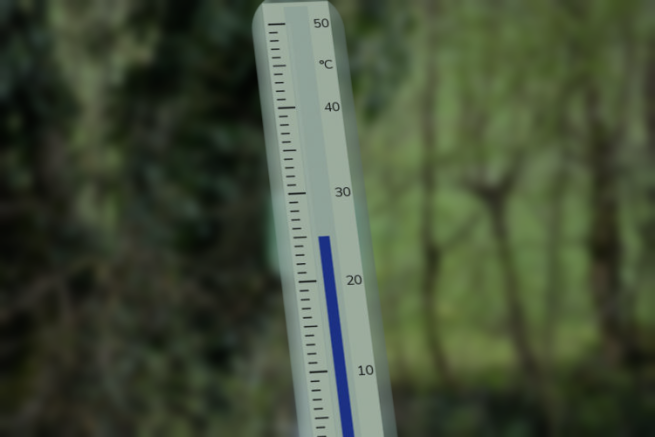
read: 25 °C
